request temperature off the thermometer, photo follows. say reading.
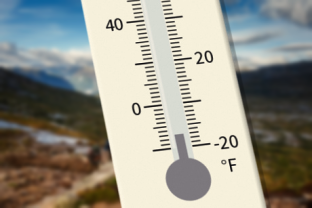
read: -14 °F
